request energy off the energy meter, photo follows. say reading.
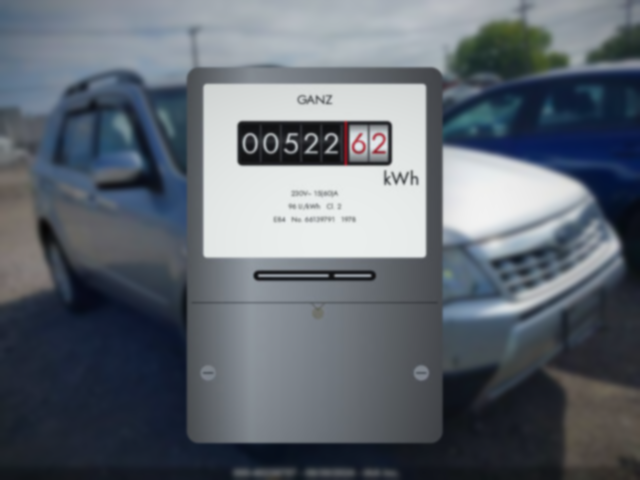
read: 522.62 kWh
